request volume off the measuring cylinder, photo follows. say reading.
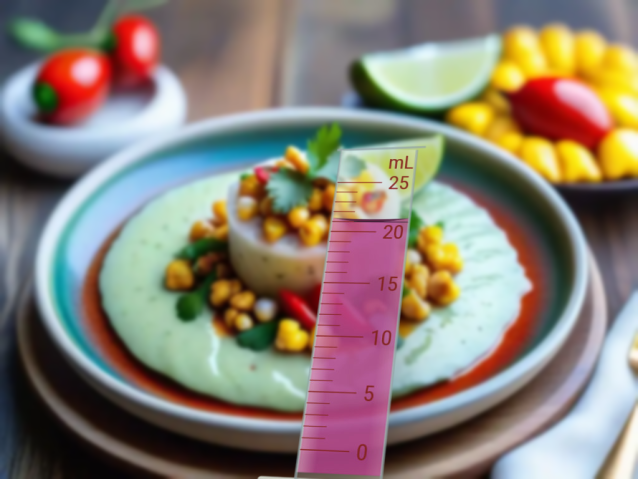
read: 21 mL
